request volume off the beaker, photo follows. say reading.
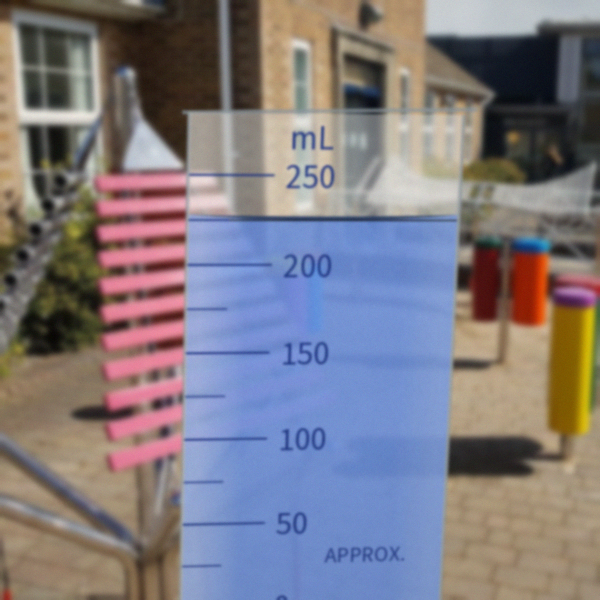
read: 225 mL
